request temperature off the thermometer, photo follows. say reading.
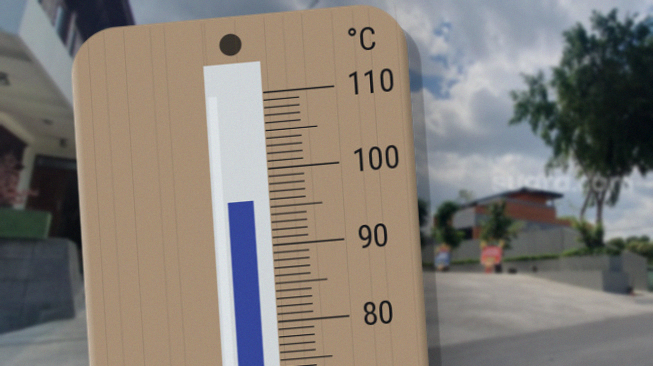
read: 96 °C
